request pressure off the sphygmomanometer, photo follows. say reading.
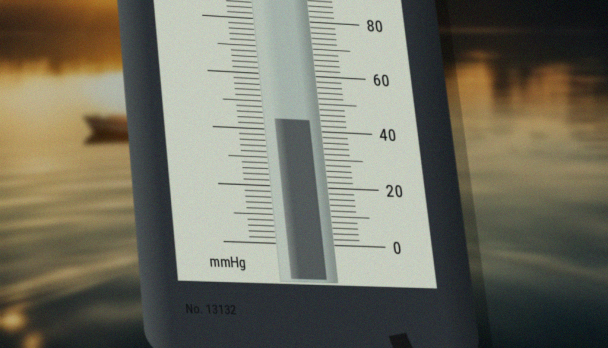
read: 44 mmHg
